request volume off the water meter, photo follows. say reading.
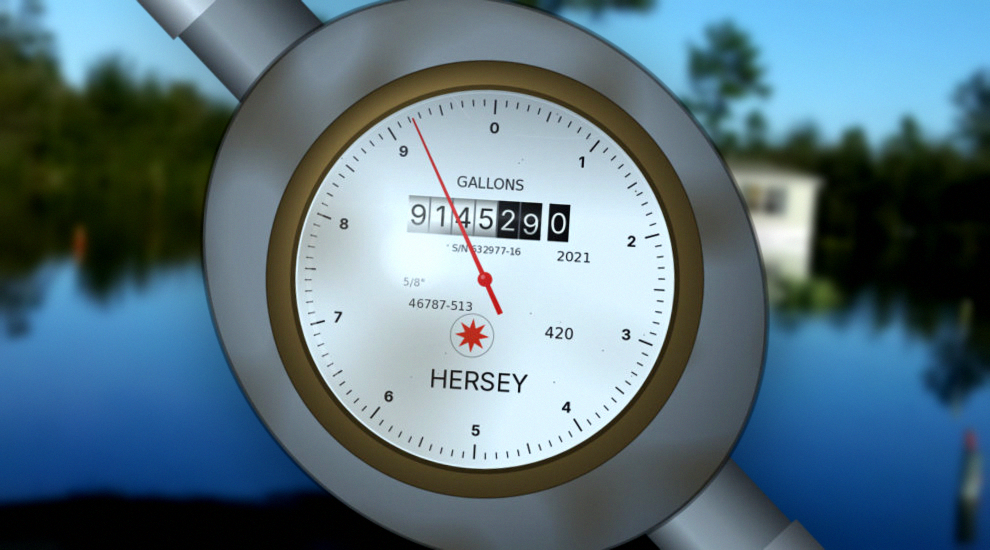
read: 9145289.2 gal
